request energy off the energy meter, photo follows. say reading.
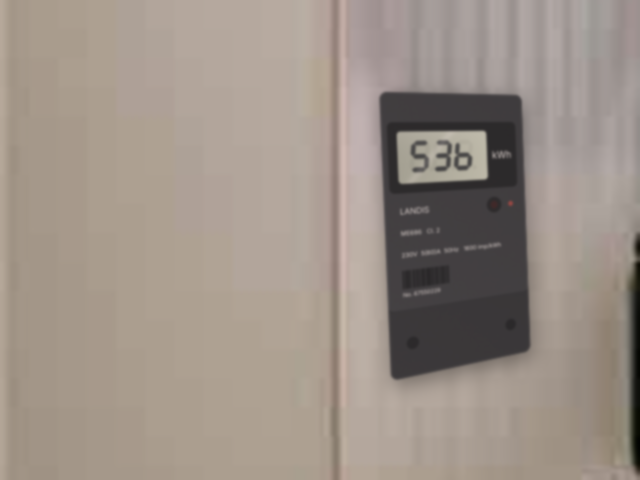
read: 536 kWh
